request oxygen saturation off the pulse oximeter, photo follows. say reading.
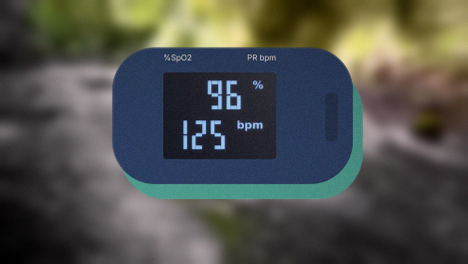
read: 96 %
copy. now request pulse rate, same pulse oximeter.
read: 125 bpm
